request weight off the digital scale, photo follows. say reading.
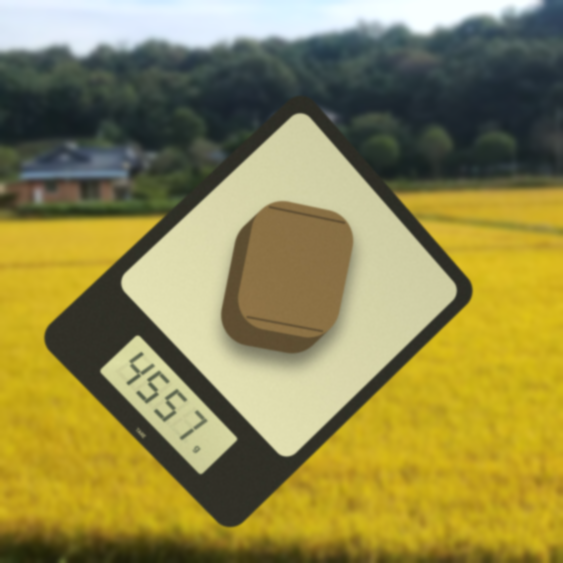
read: 4557 g
